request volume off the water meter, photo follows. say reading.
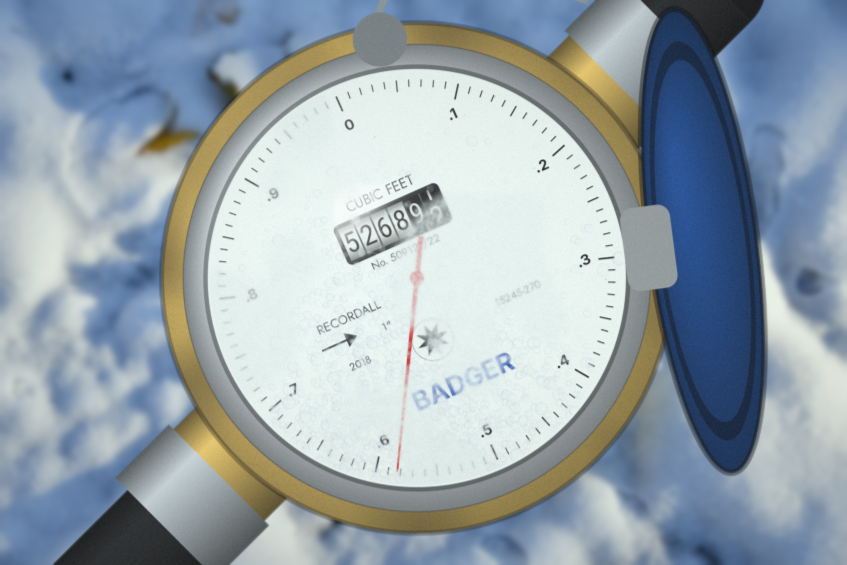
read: 526891.58 ft³
